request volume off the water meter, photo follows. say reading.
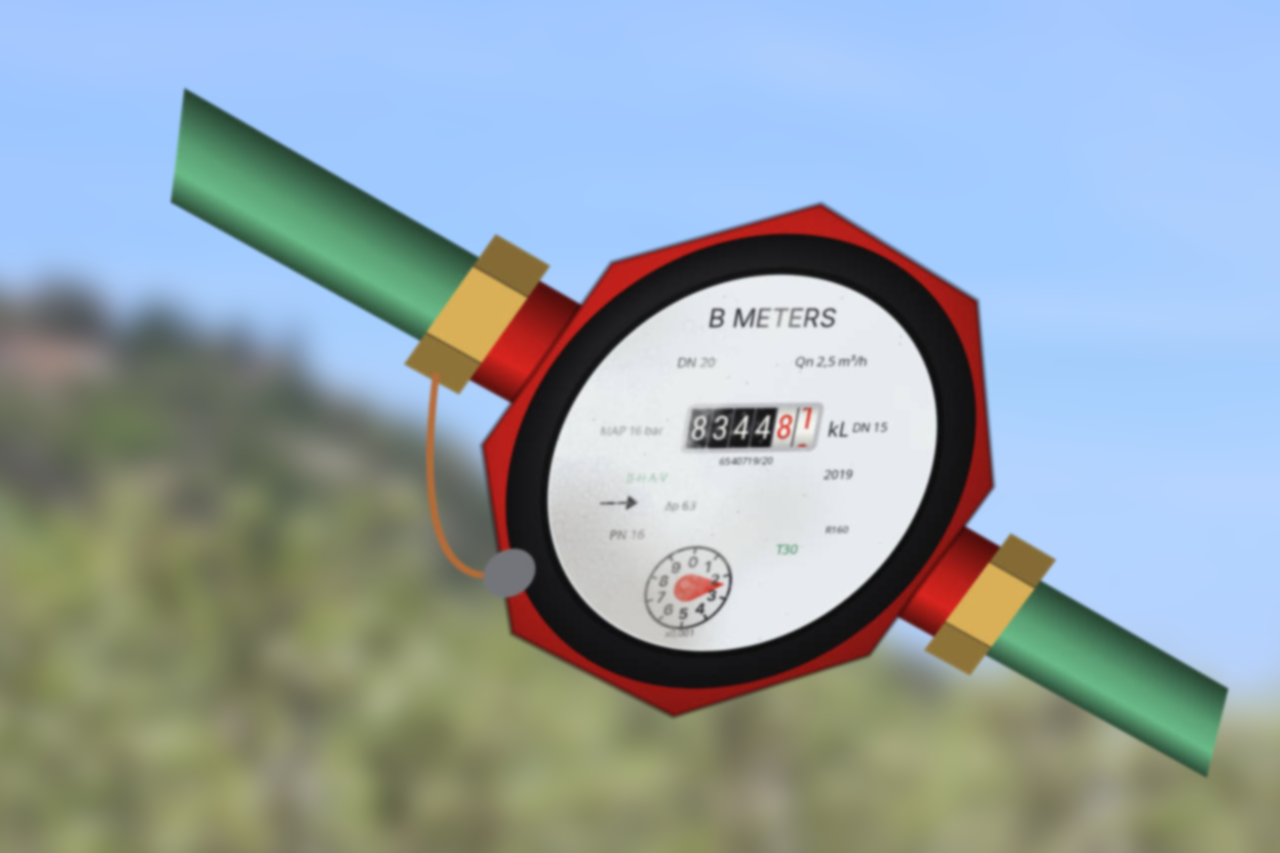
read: 8344.812 kL
